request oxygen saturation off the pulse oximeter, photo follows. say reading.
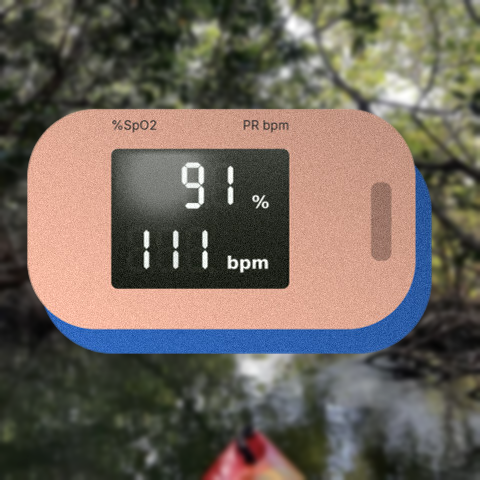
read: 91 %
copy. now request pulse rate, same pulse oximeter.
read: 111 bpm
